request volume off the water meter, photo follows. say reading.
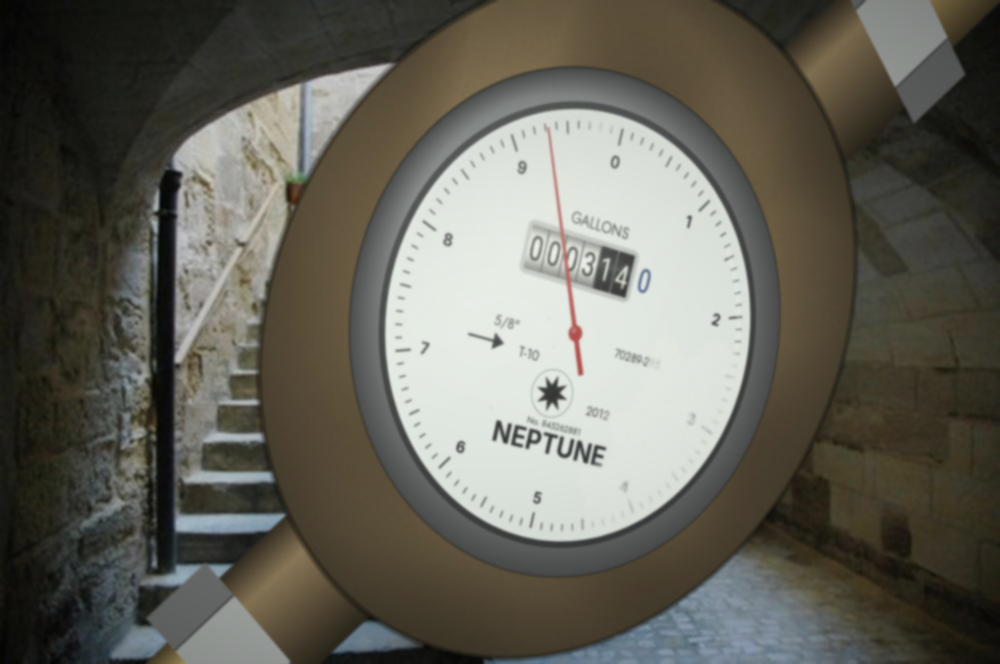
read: 3139.3 gal
